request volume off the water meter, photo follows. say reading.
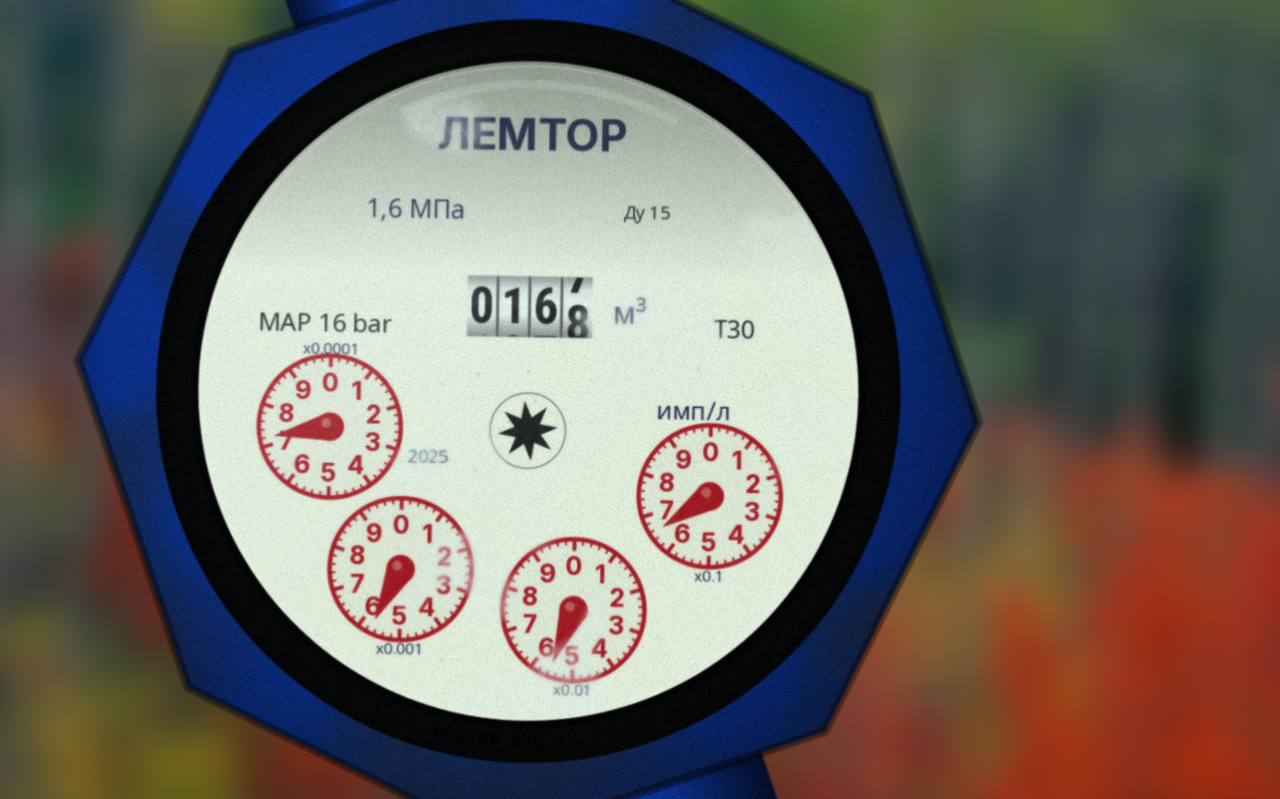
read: 167.6557 m³
